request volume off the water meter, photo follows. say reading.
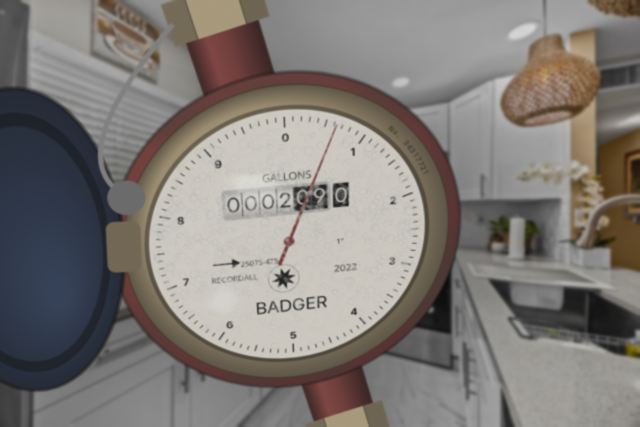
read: 2090.6 gal
